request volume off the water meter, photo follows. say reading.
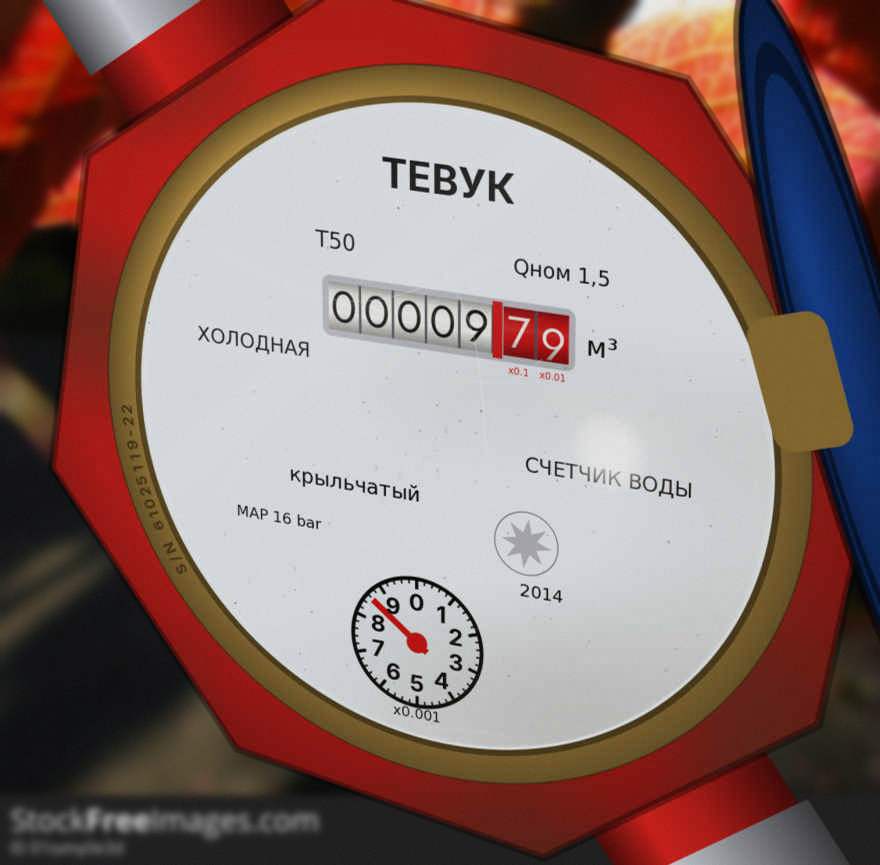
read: 9.788 m³
